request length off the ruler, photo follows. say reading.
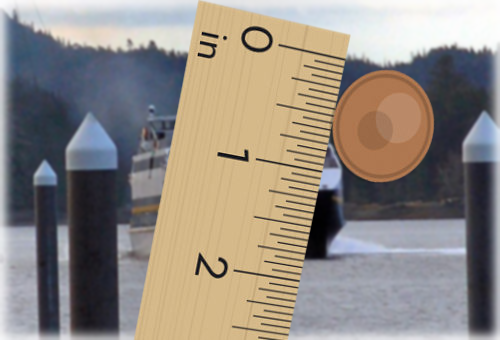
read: 1 in
